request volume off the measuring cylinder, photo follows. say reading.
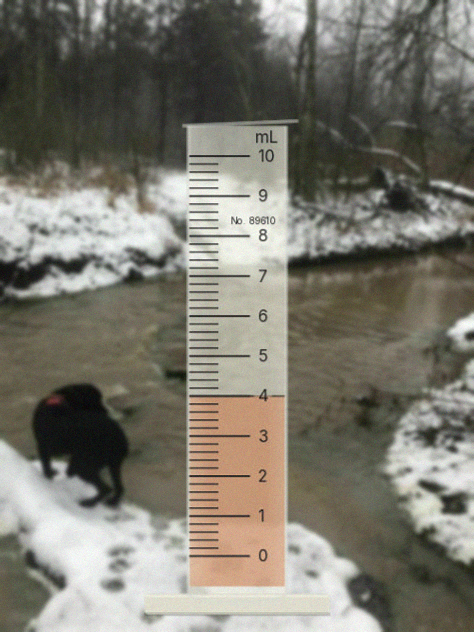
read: 4 mL
